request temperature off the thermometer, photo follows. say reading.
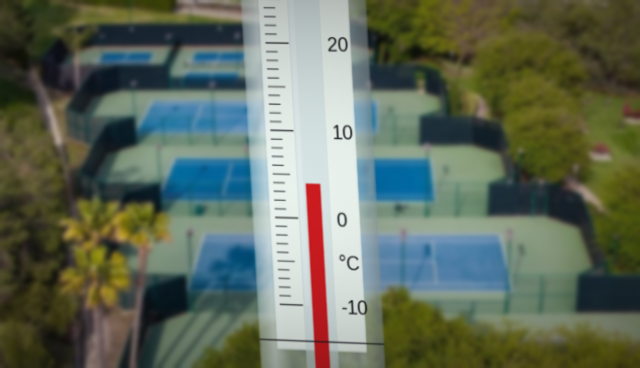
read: 4 °C
